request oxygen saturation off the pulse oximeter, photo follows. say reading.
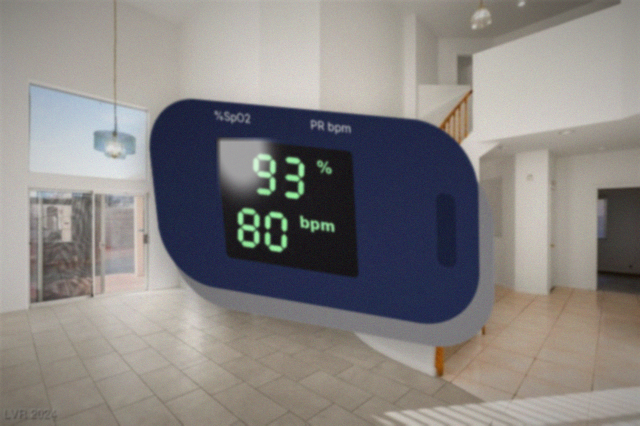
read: 93 %
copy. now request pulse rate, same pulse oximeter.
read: 80 bpm
